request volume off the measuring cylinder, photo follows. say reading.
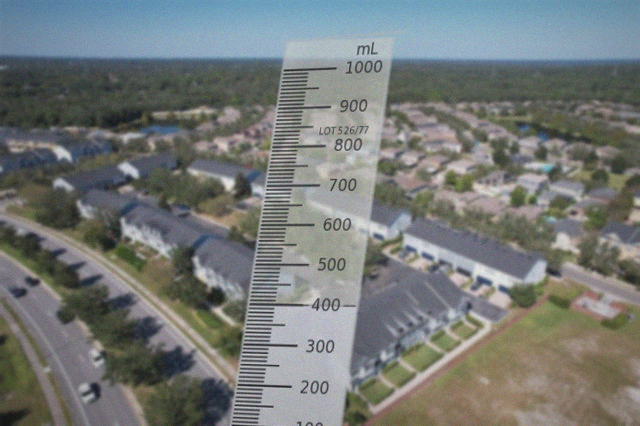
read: 400 mL
